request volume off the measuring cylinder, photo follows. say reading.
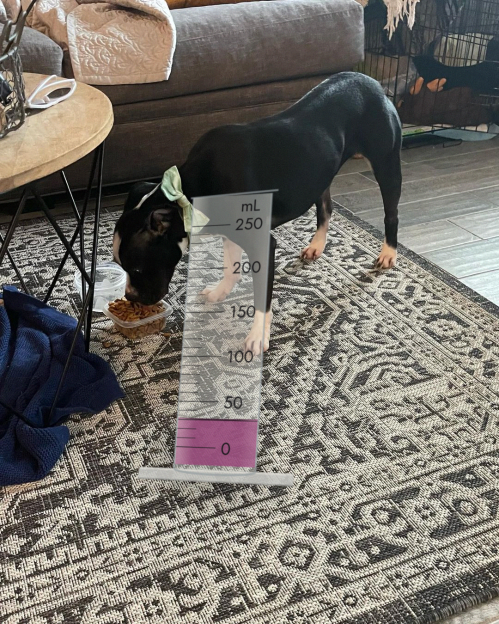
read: 30 mL
